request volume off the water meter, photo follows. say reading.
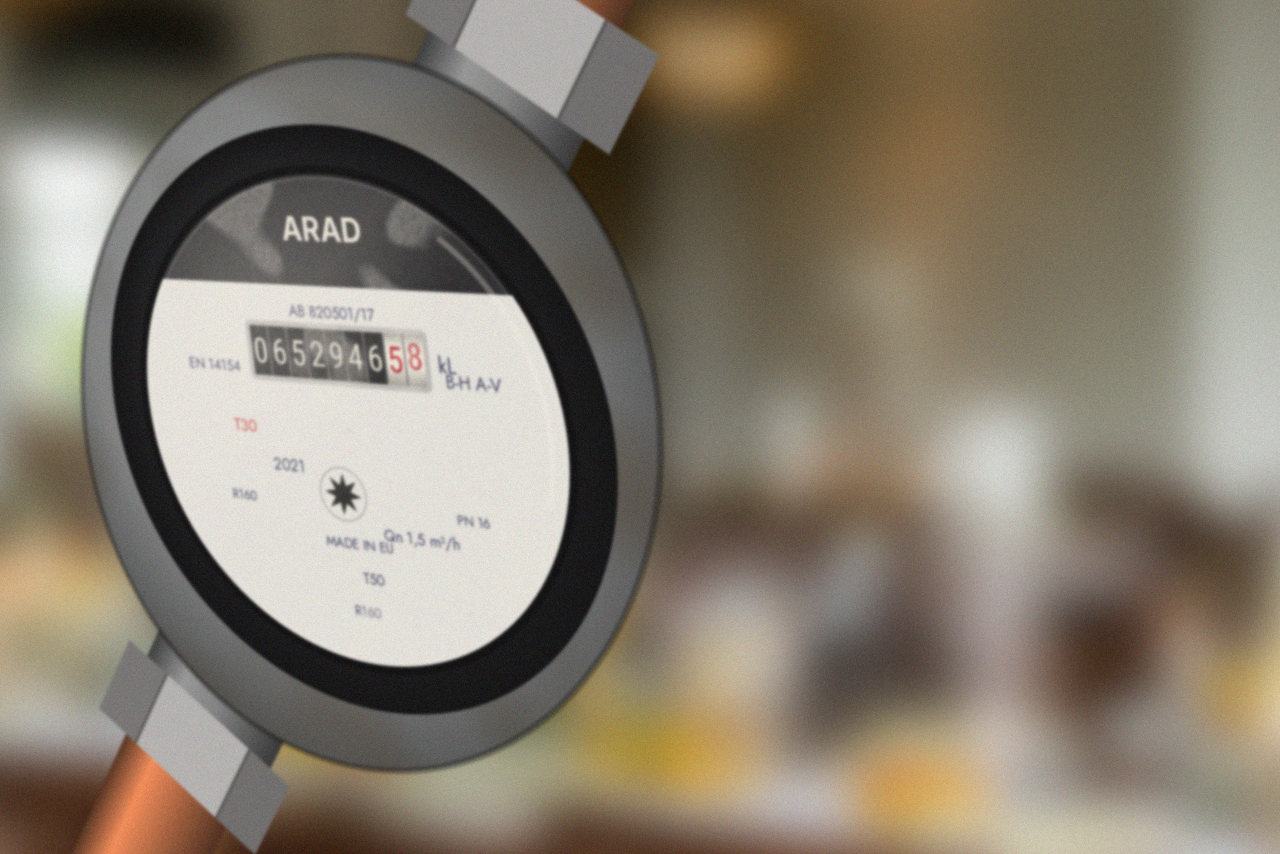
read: 652946.58 kL
